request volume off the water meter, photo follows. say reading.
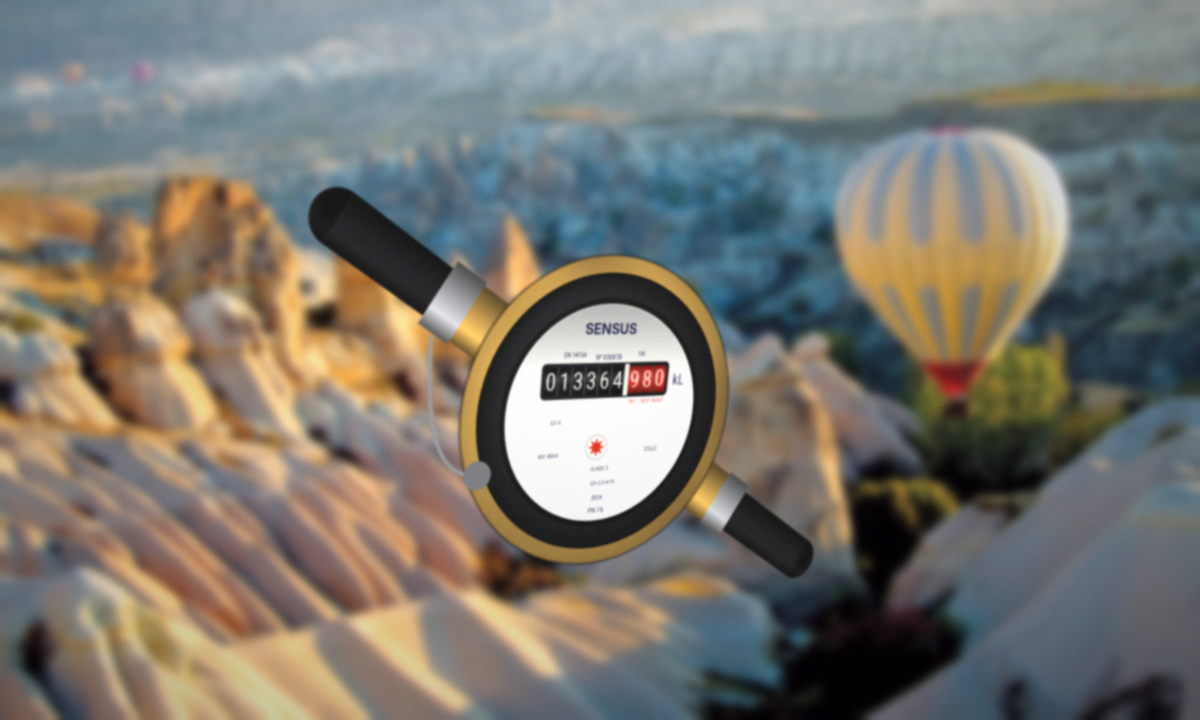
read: 13364.980 kL
